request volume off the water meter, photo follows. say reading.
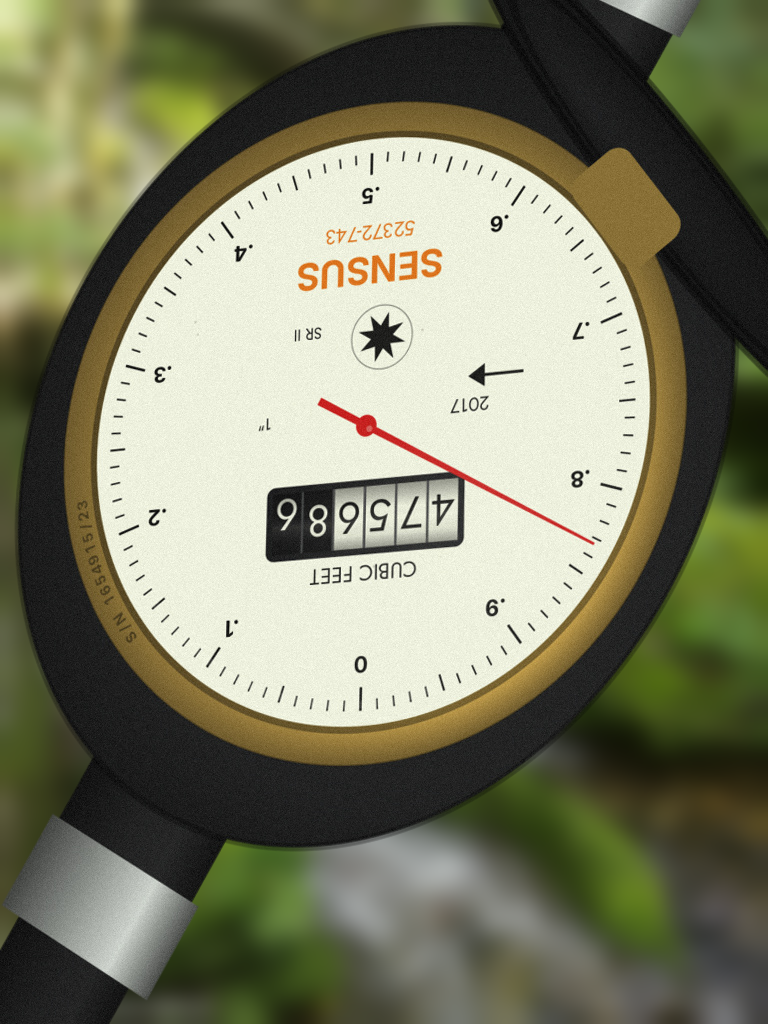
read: 475685.83 ft³
